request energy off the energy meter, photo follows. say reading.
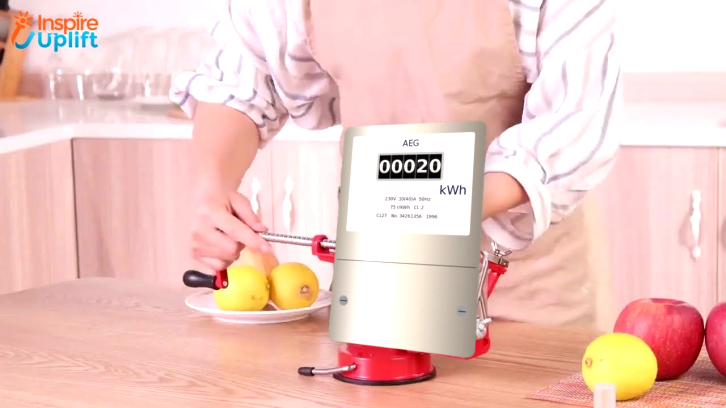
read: 20 kWh
